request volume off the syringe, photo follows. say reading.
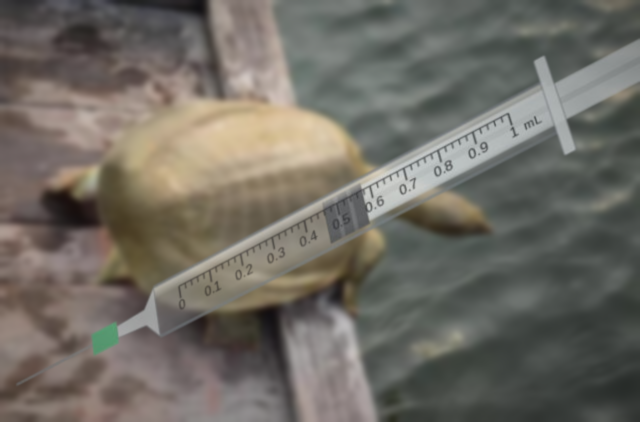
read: 0.46 mL
